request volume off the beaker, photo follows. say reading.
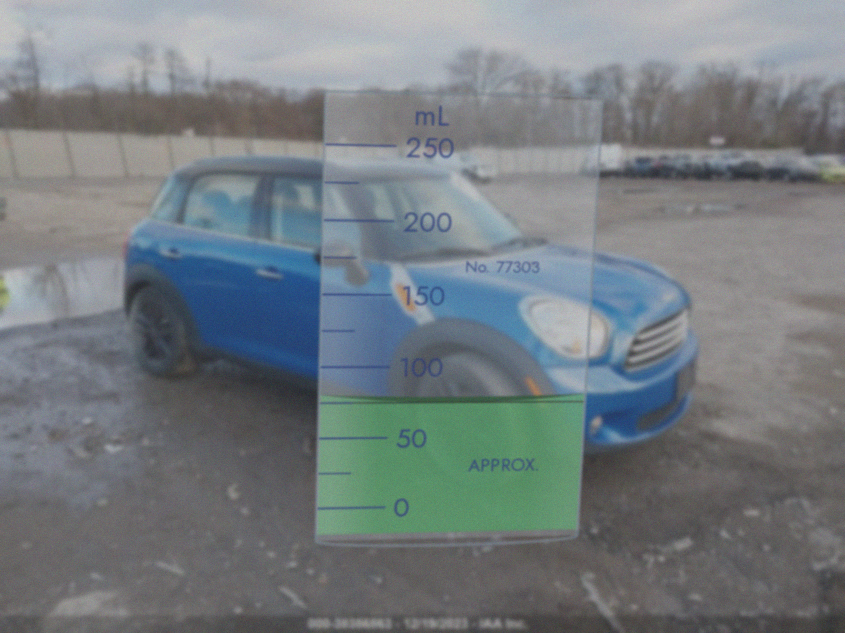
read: 75 mL
